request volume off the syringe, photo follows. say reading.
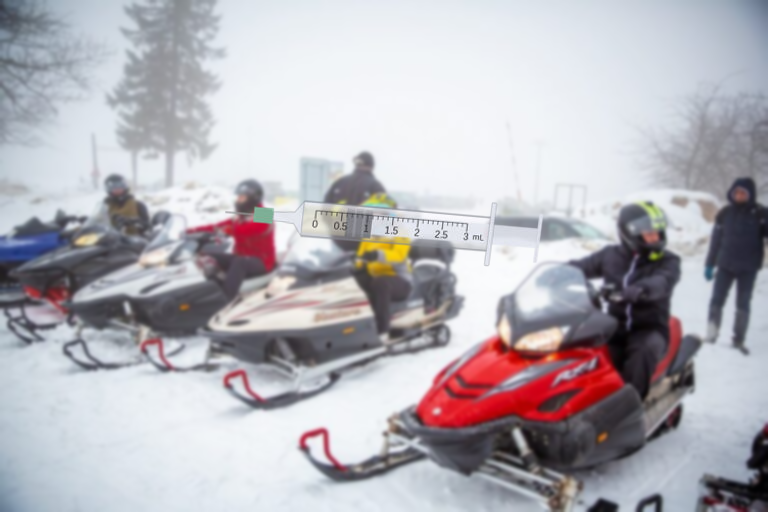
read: 0.6 mL
